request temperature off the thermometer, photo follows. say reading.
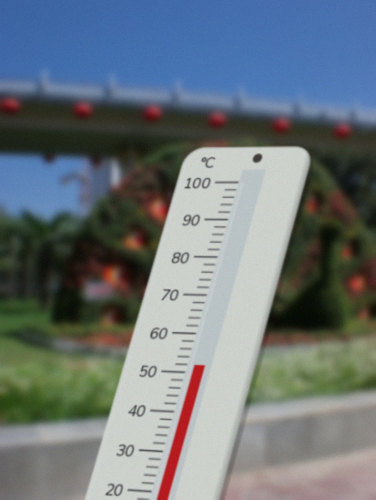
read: 52 °C
